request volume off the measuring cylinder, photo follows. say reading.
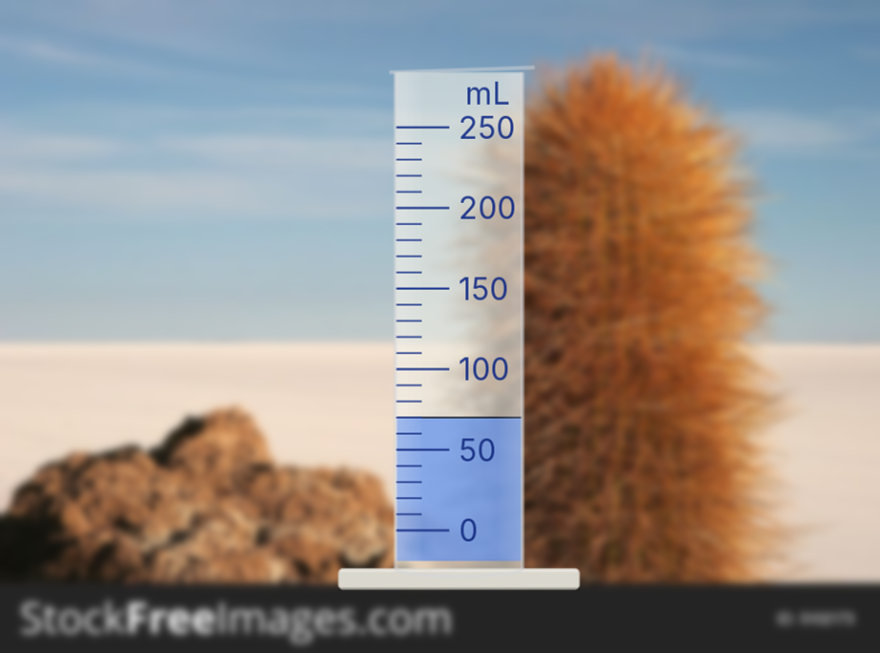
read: 70 mL
